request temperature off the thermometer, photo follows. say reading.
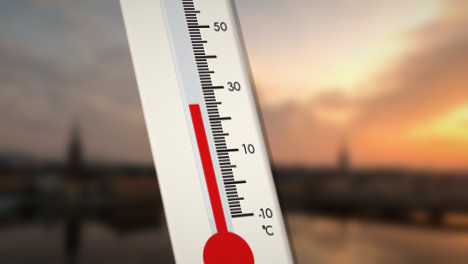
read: 25 °C
